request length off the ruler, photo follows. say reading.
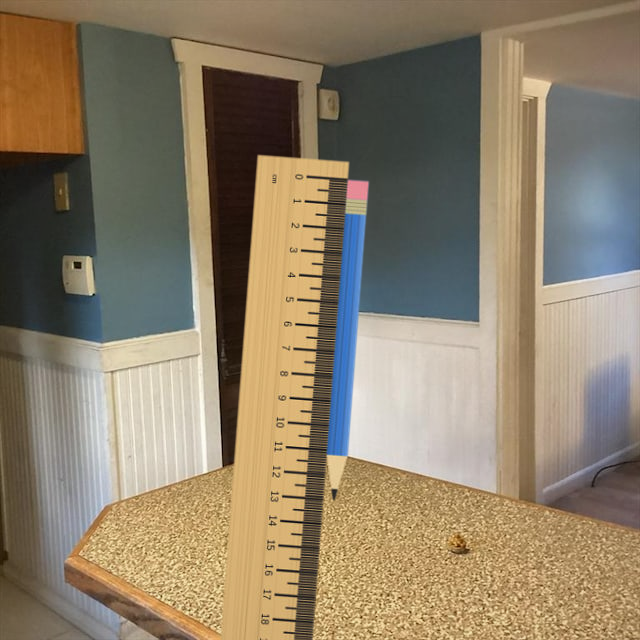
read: 13 cm
